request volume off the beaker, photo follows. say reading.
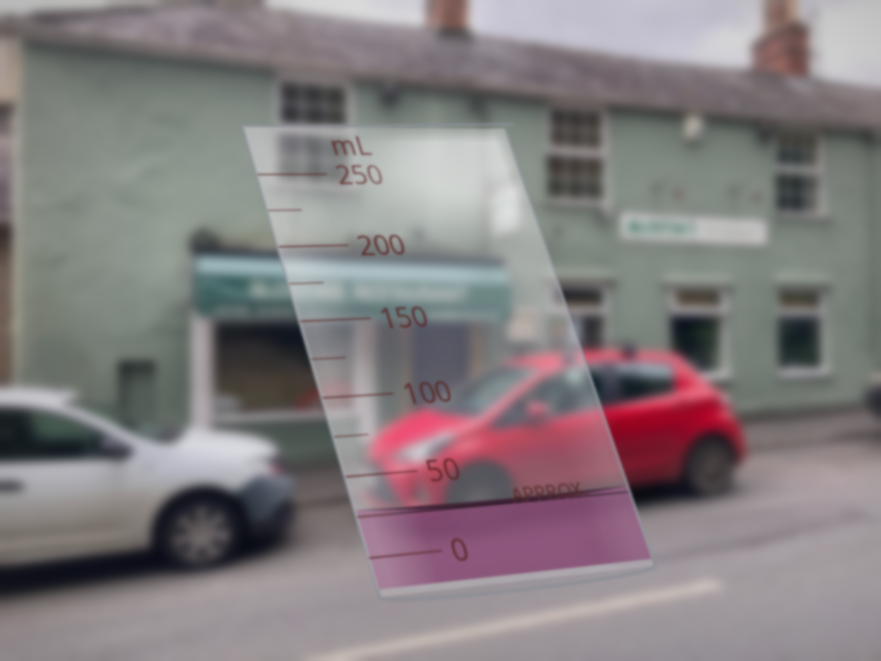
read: 25 mL
